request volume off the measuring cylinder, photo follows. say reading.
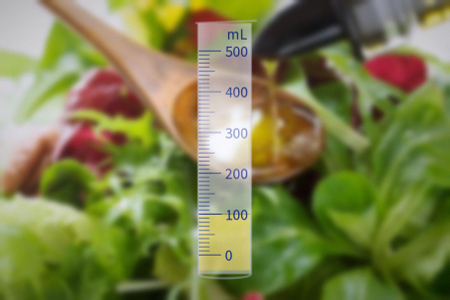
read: 100 mL
